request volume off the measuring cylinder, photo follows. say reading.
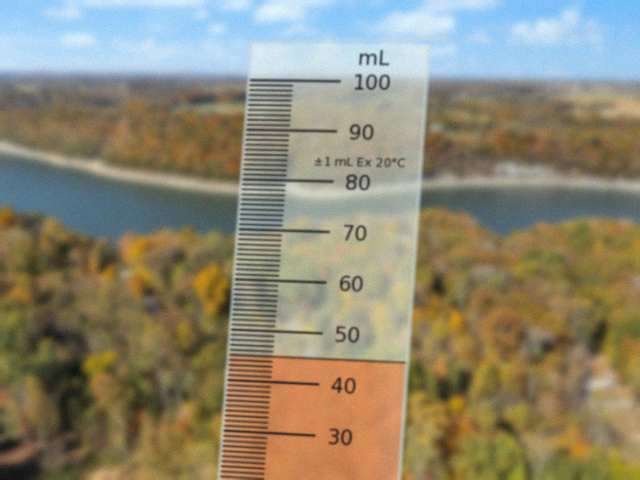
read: 45 mL
